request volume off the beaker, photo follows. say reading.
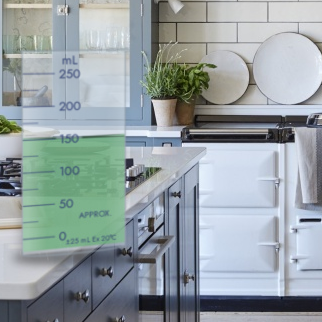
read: 150 mL
